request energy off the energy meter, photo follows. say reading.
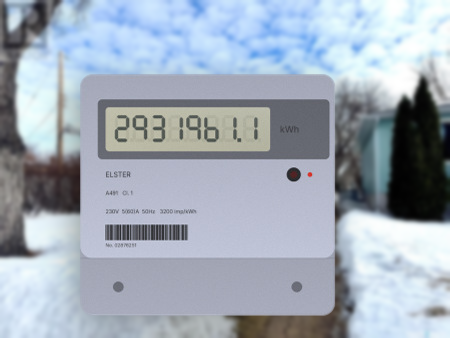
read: 2931961.1 kWh
